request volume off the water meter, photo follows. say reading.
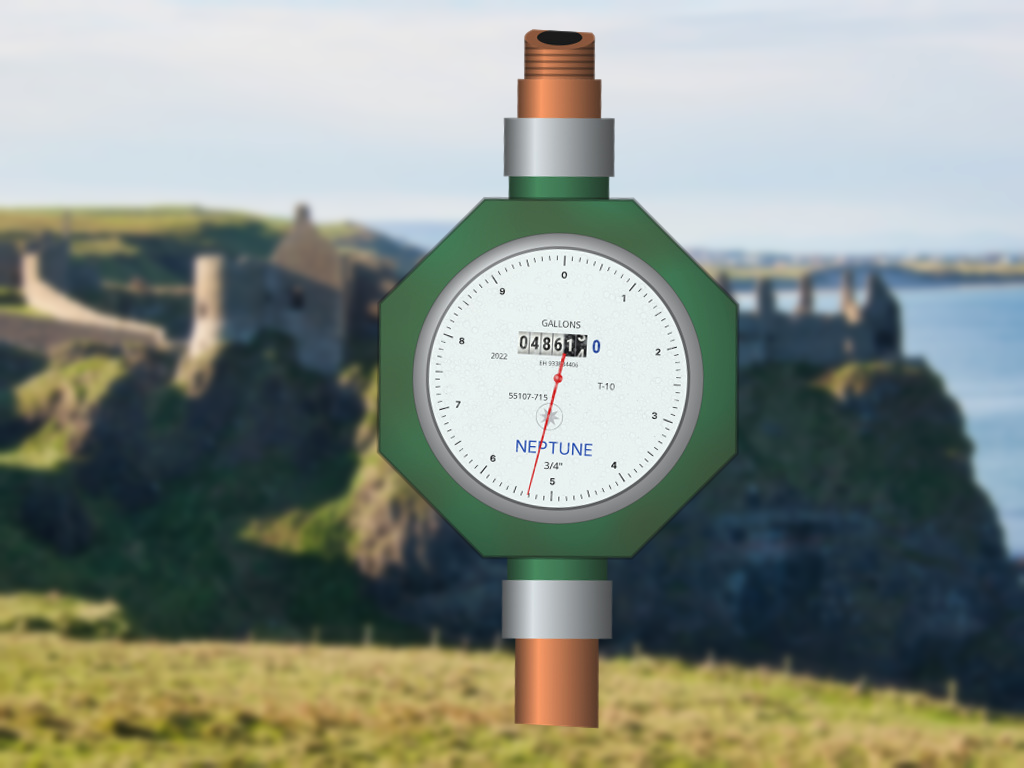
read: 486135.3 gal
